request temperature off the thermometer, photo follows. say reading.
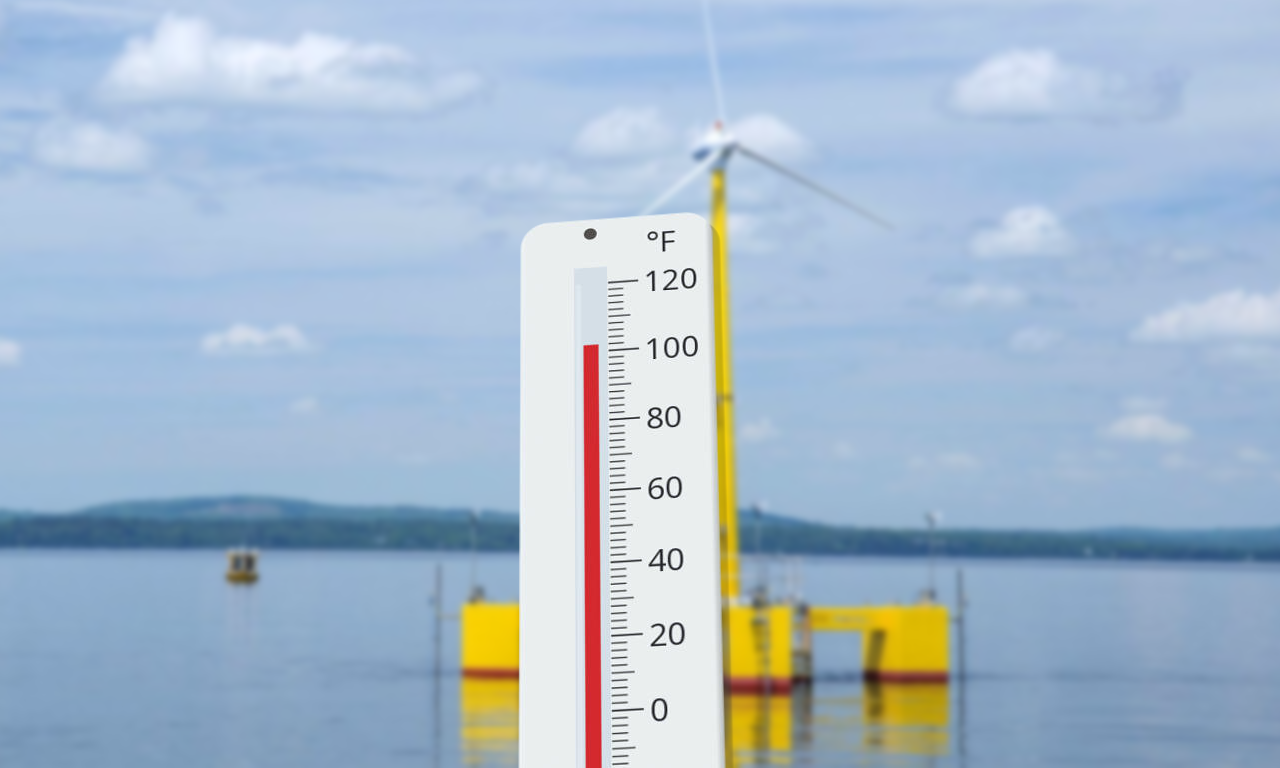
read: 102 °F
